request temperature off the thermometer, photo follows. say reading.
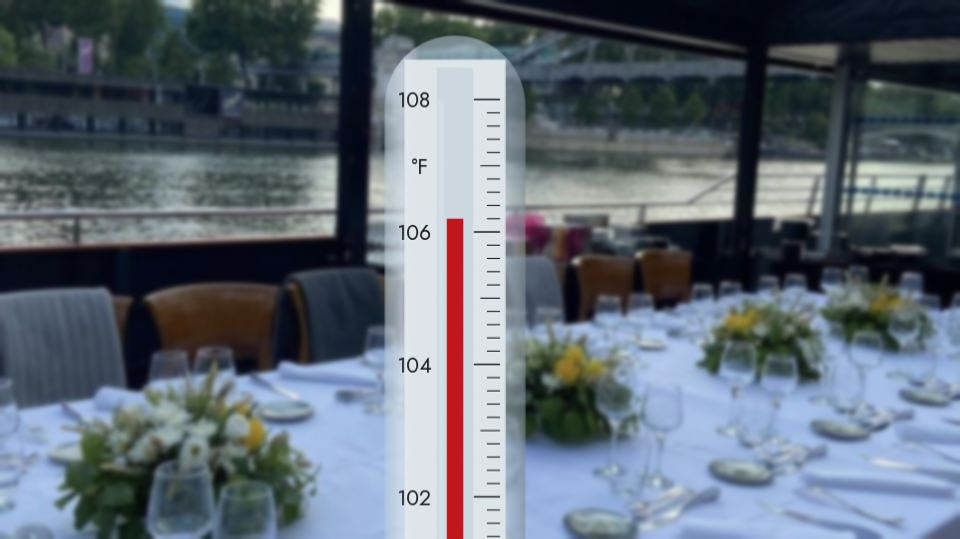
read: 106.2 °F
